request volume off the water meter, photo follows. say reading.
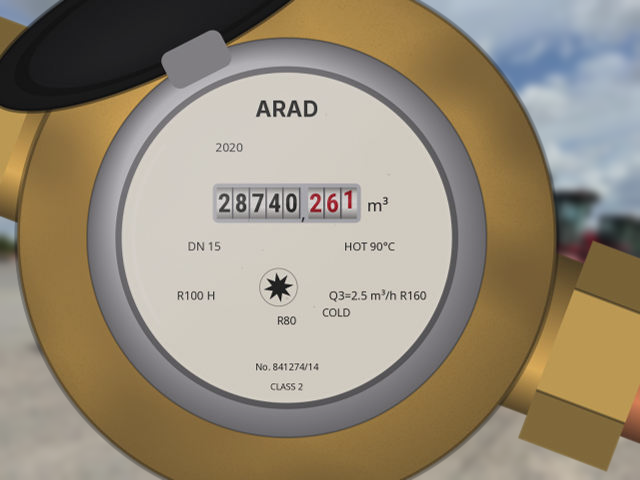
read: 28740.261 m³
